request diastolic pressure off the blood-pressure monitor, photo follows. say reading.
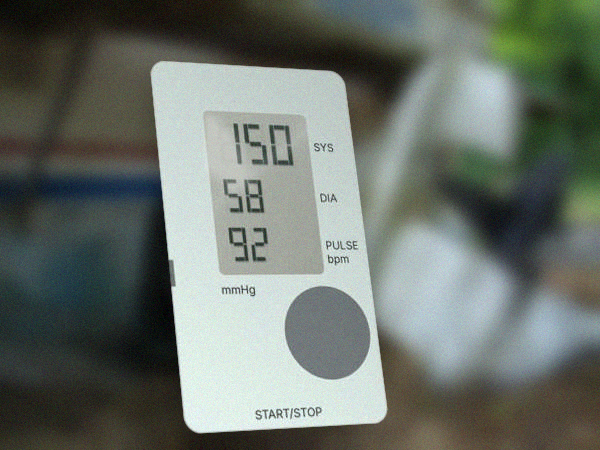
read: 58 mmHg
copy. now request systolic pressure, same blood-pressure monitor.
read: 150 mmHg
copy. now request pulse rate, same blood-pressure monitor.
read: 92 bpm
